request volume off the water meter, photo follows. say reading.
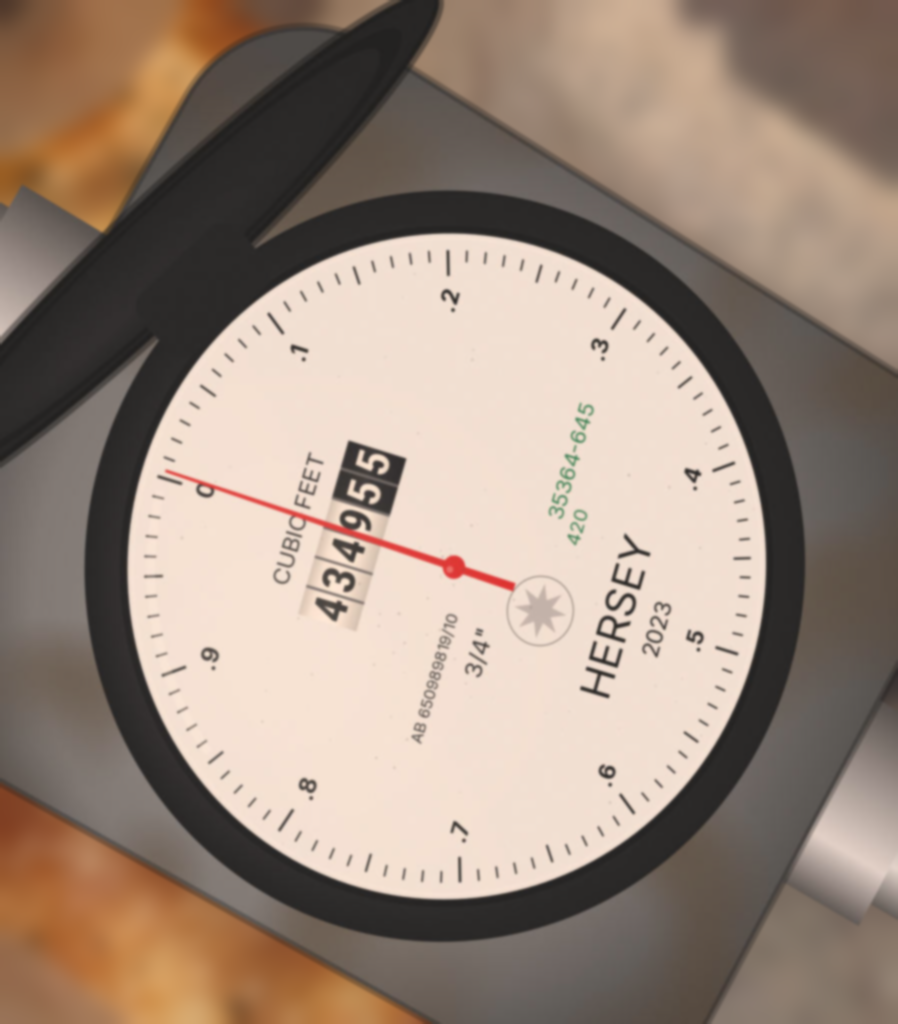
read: 434955.00 ft³
